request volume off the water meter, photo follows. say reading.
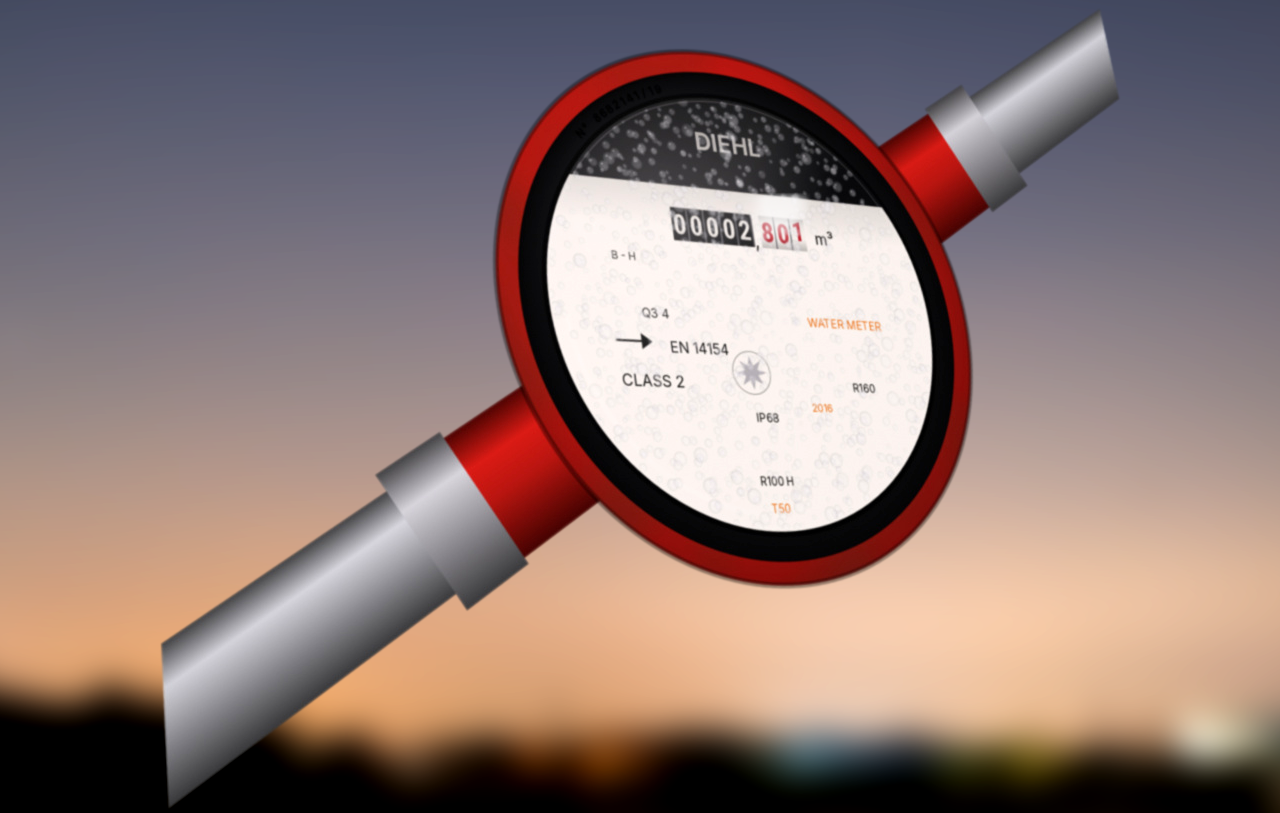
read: 2.801 m³
